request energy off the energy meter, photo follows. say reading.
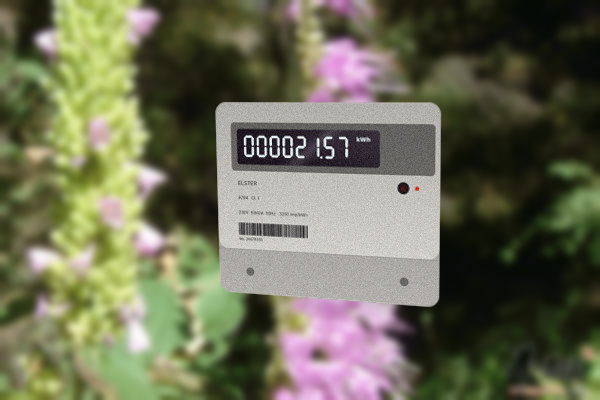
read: 21.57 kWh
